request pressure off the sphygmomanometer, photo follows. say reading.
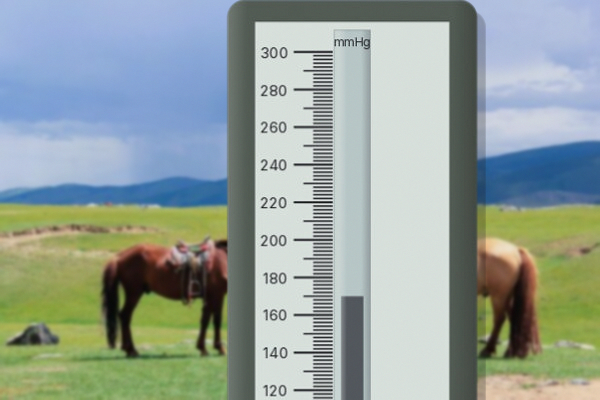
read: 170 mmHg
